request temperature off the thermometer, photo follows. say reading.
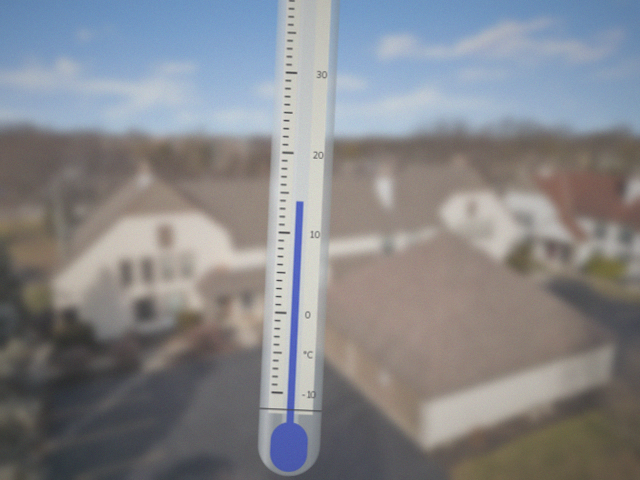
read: 14 °C
